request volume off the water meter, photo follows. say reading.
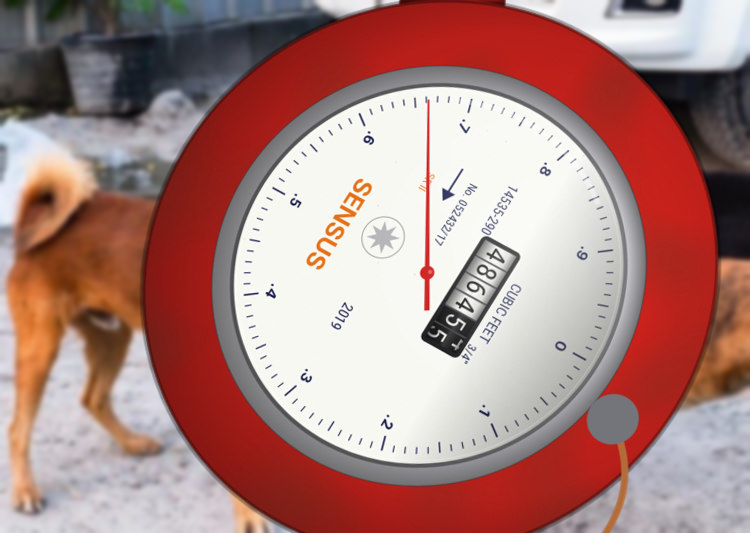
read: 486454.66 ft³
